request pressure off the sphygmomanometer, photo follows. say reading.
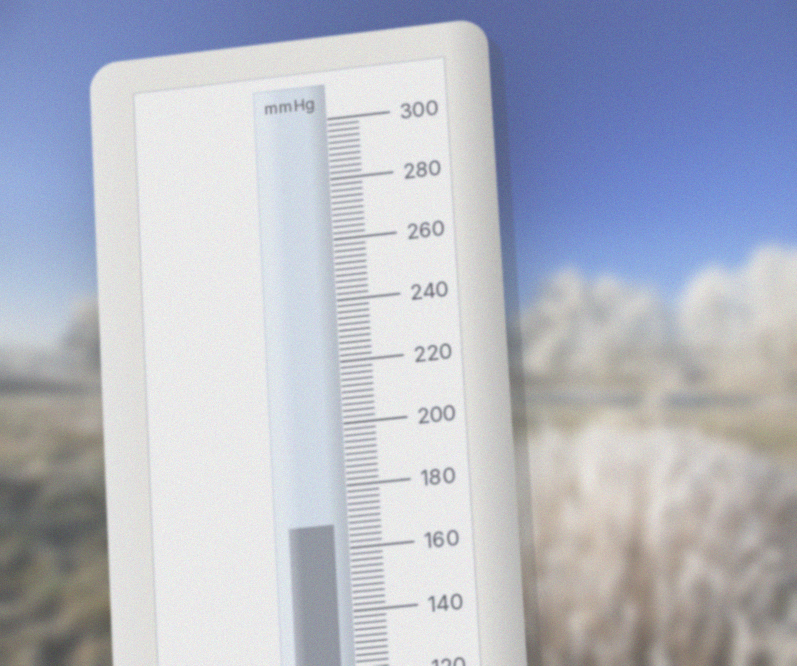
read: 168 mmHg
